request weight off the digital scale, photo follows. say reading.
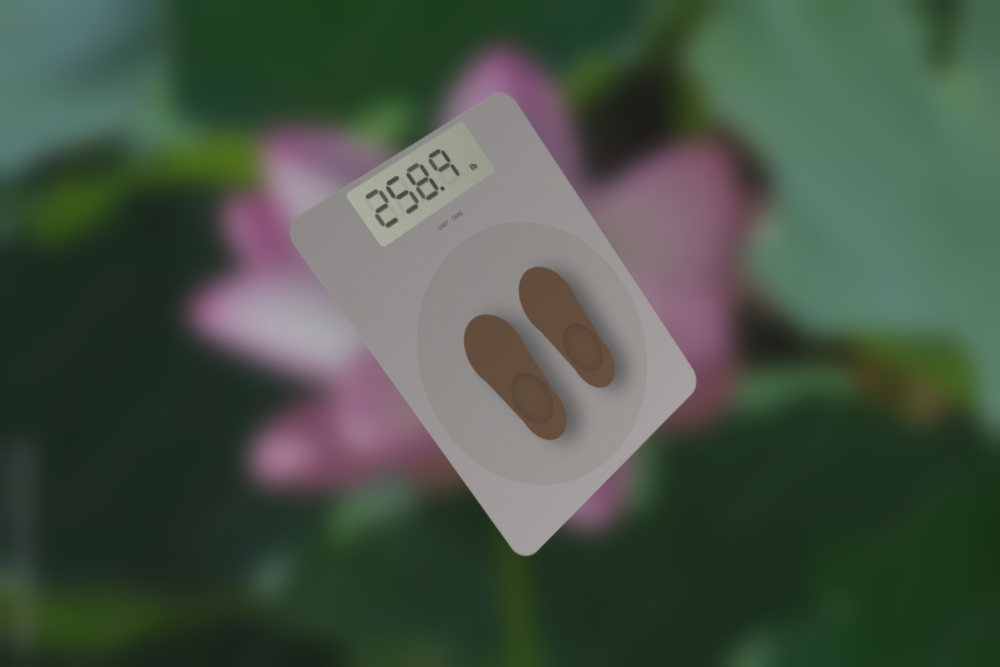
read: 258.9 lb
